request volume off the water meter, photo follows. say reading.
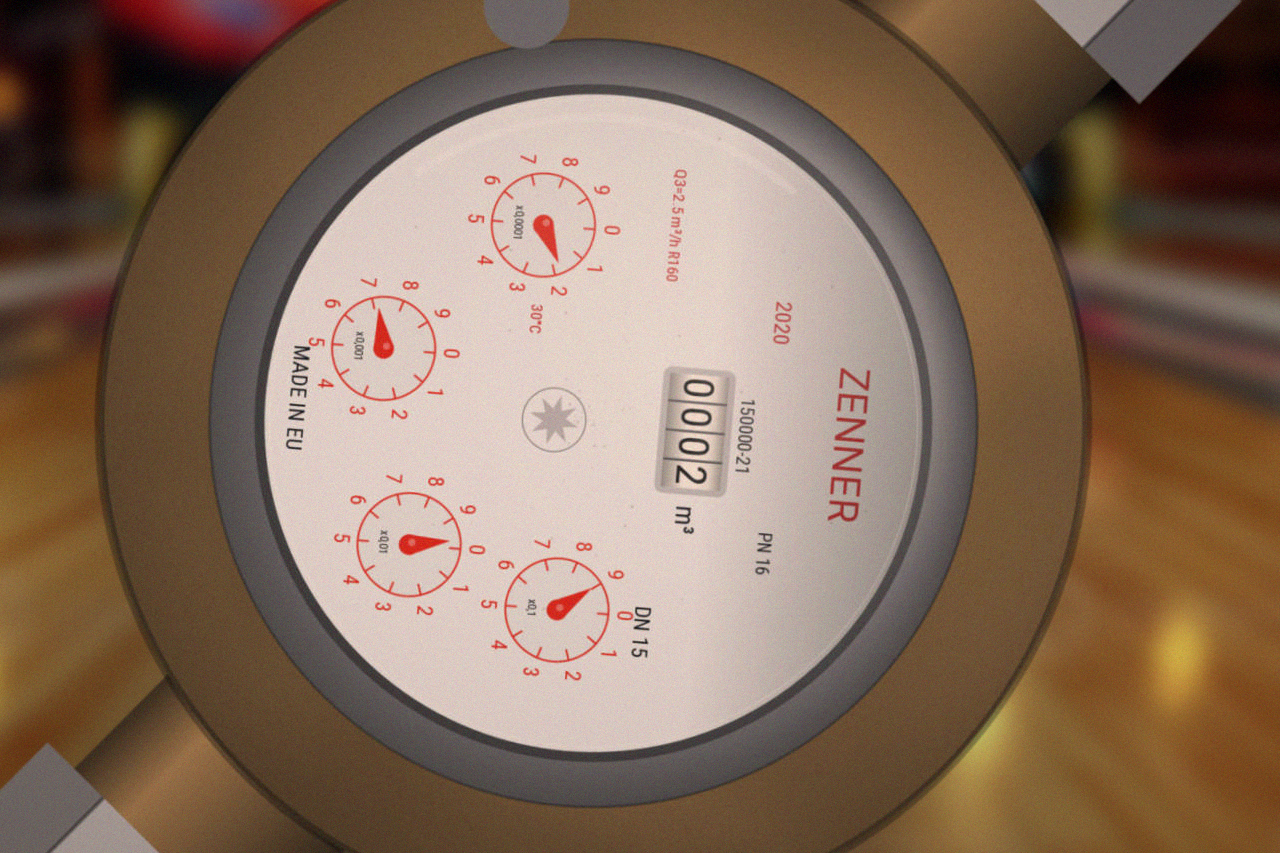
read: 2.8971 m³
